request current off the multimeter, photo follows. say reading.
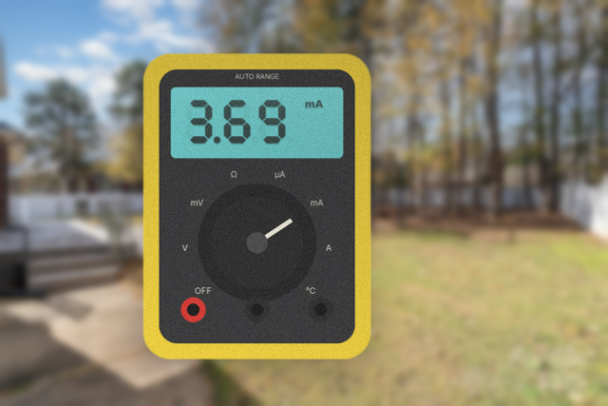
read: 3.69 mA
